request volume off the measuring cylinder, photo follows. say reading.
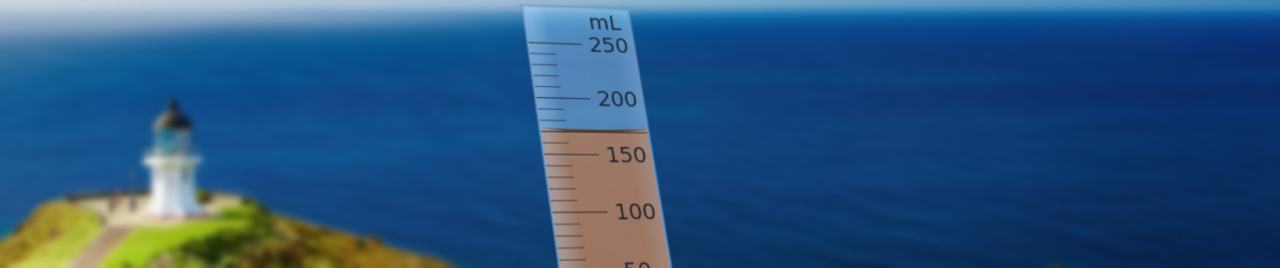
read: 170 mL
